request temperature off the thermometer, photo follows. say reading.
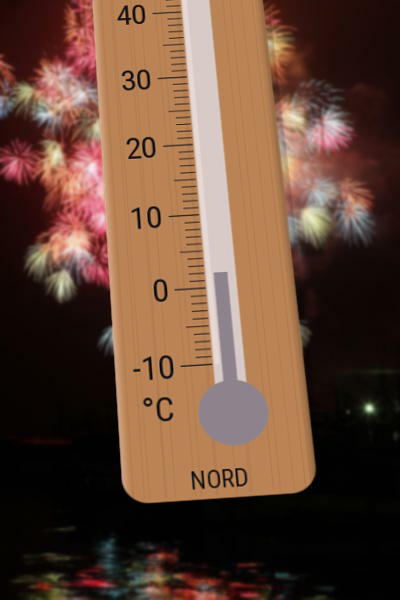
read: 2 °C
